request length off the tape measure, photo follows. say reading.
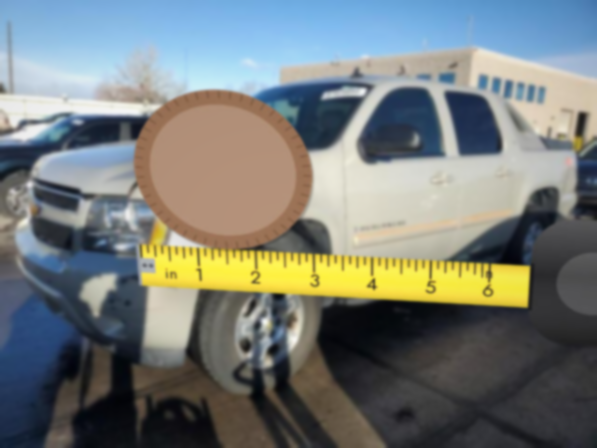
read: 3 in
